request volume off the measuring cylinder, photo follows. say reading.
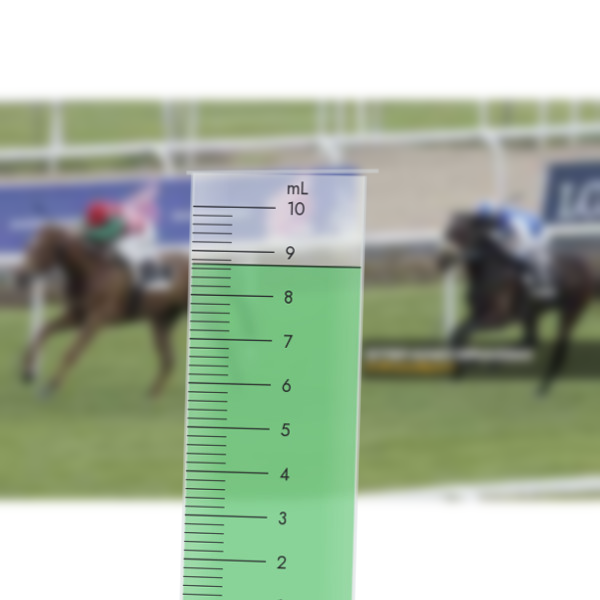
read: 8.7 mL
